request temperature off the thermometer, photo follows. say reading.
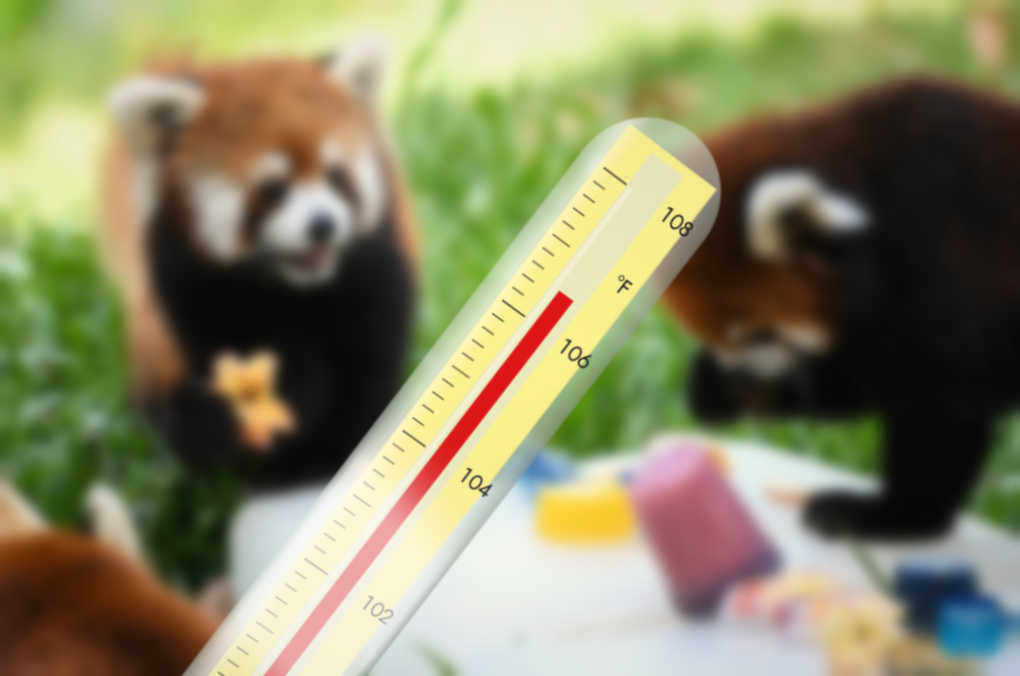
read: 106.5 °F
